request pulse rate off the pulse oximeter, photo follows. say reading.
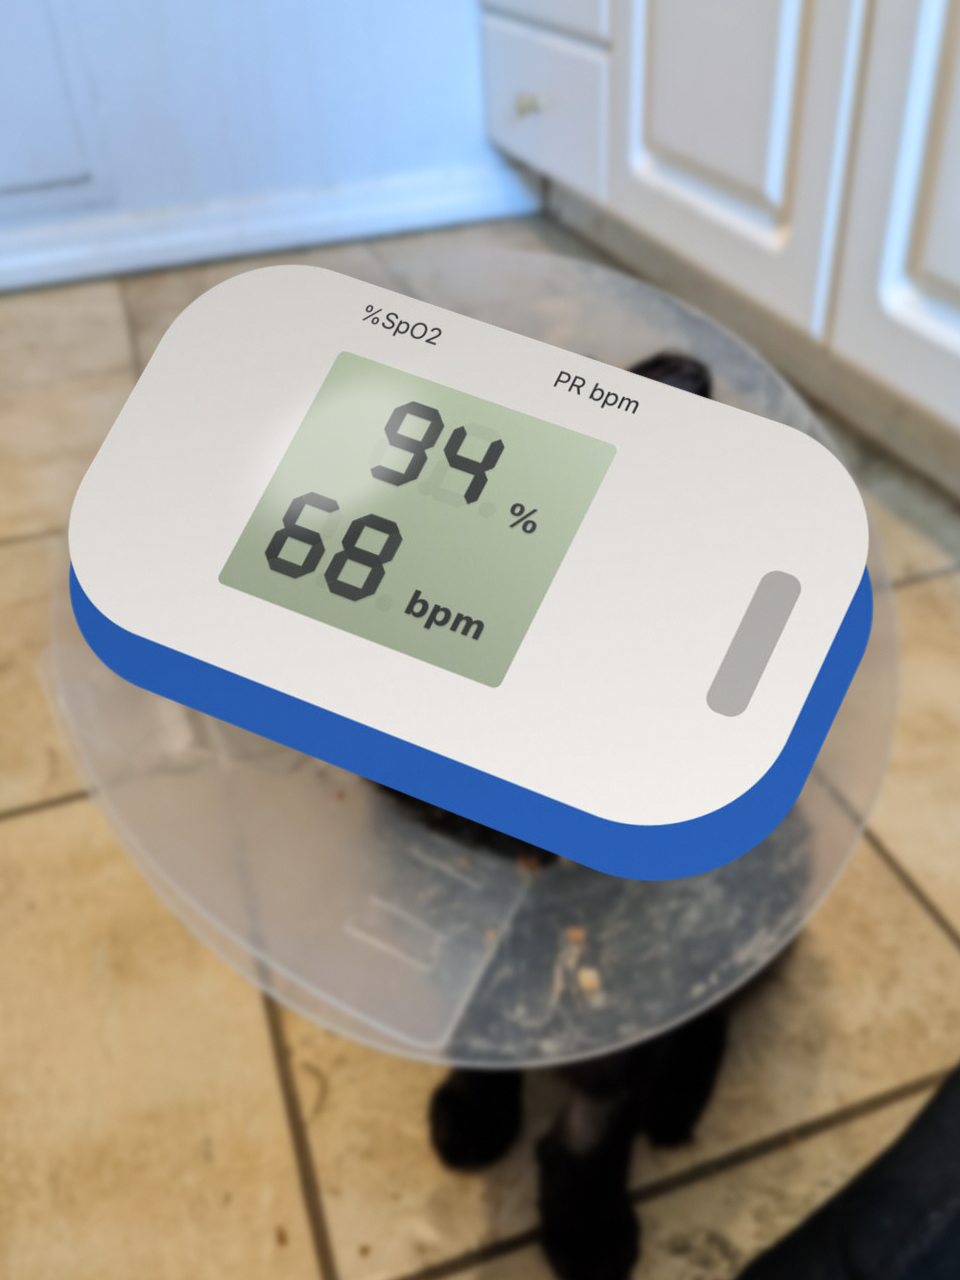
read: 68 bpm
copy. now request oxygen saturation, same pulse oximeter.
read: 94 %
